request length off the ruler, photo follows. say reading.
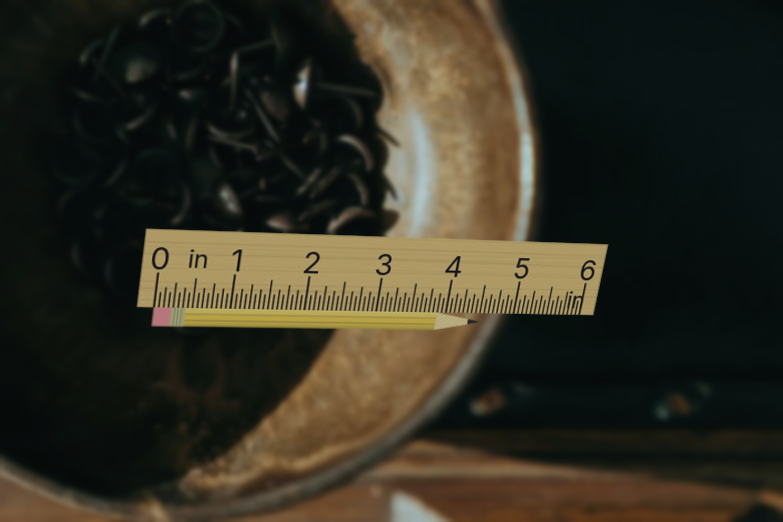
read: 4.5 in
